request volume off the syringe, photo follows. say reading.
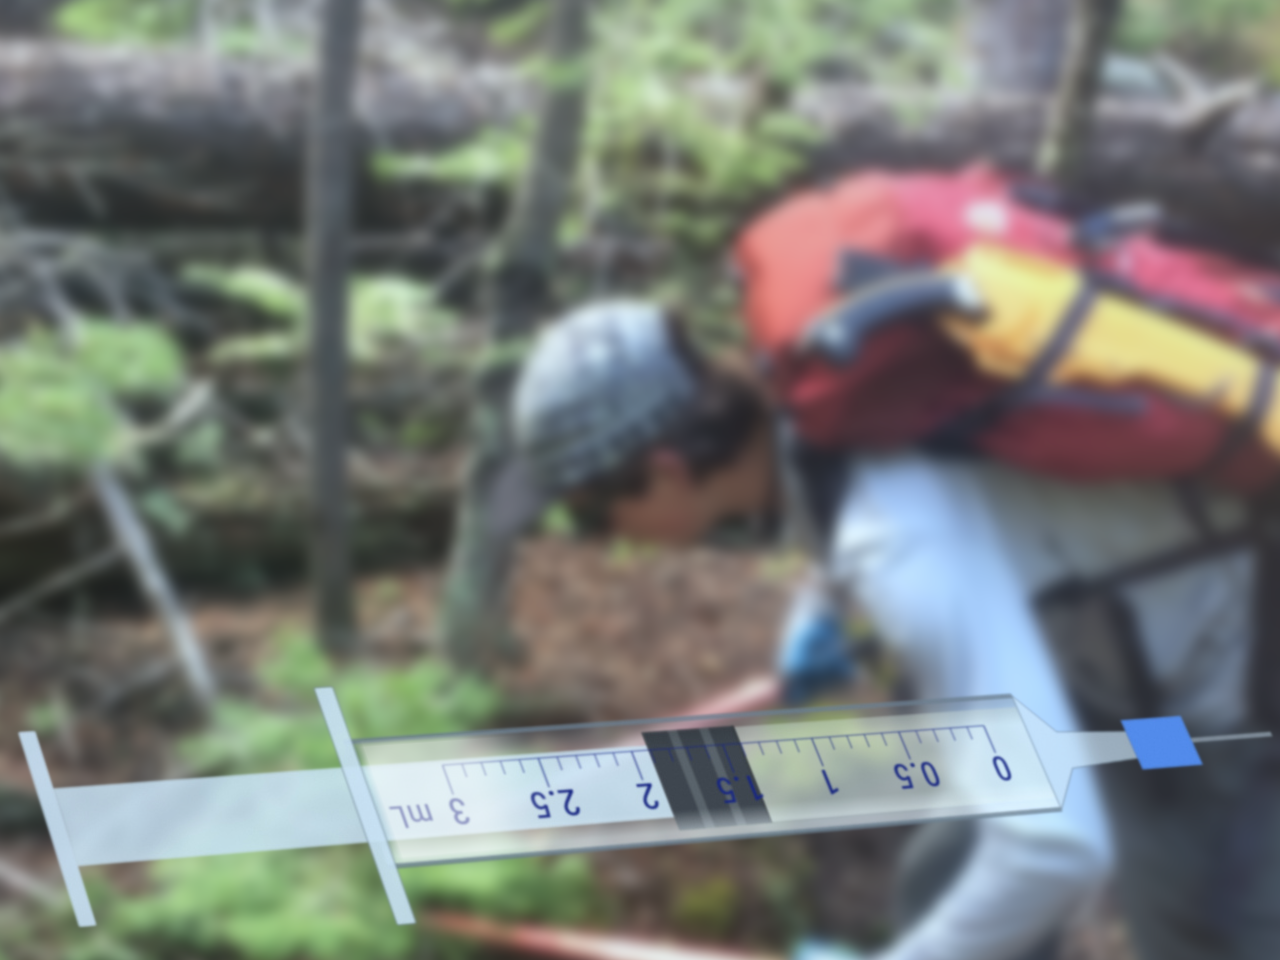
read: 1.4 mL
